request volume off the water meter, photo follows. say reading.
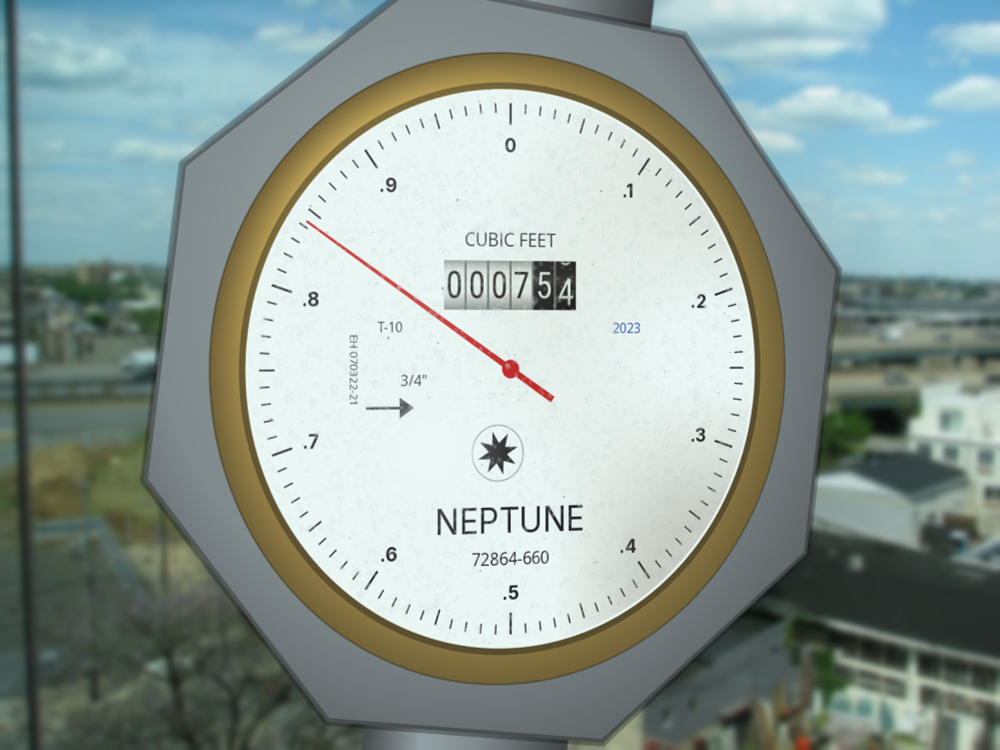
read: 753.84 ft³
